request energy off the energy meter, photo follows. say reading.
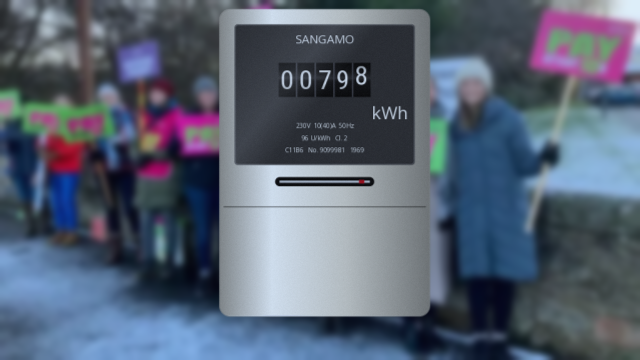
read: 798 kWh
